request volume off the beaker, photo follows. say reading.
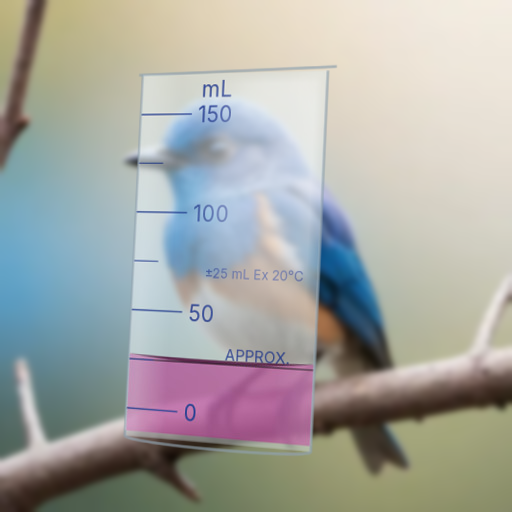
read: 25 mL
